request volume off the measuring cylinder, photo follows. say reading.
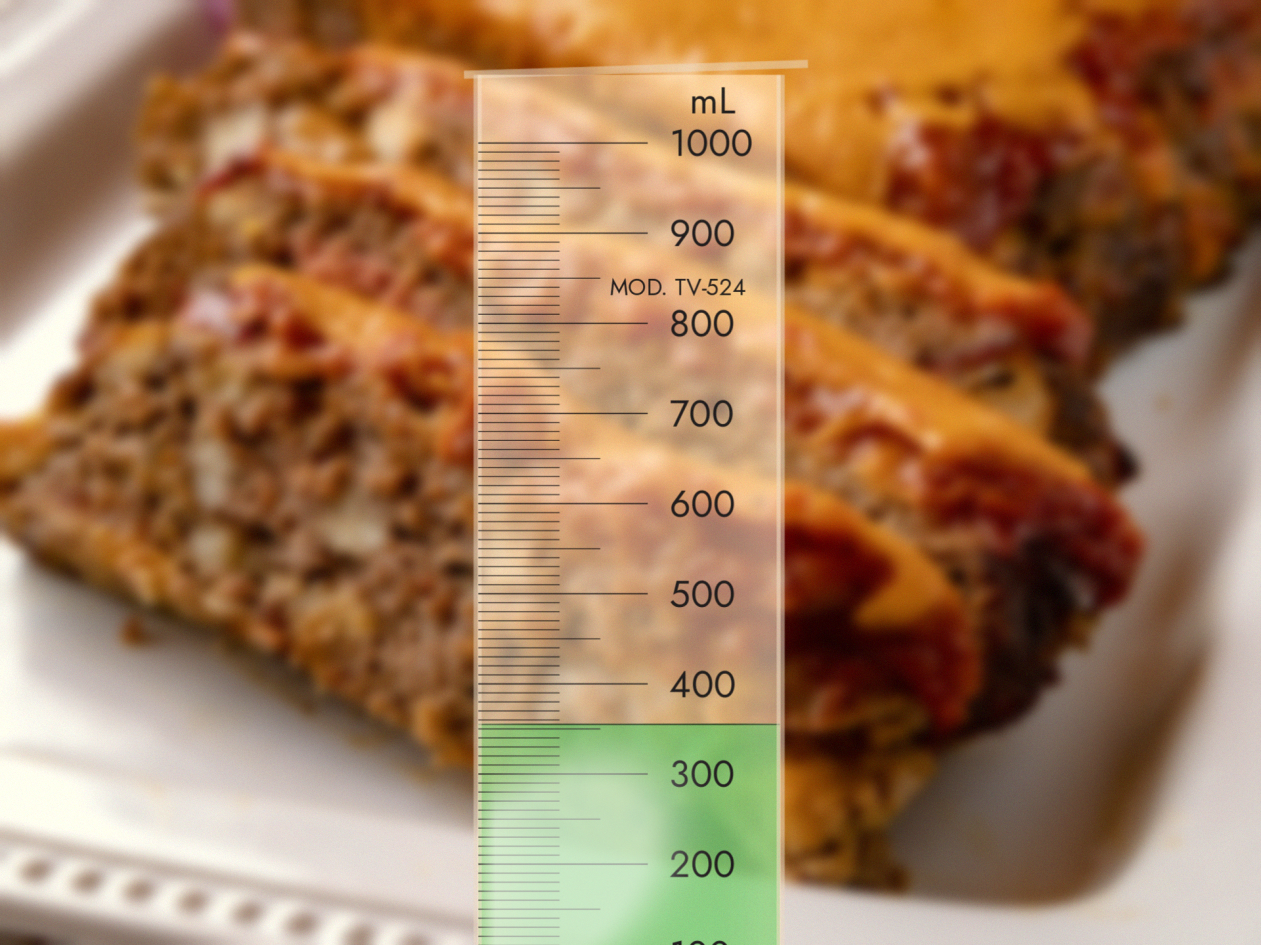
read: 355 mL
